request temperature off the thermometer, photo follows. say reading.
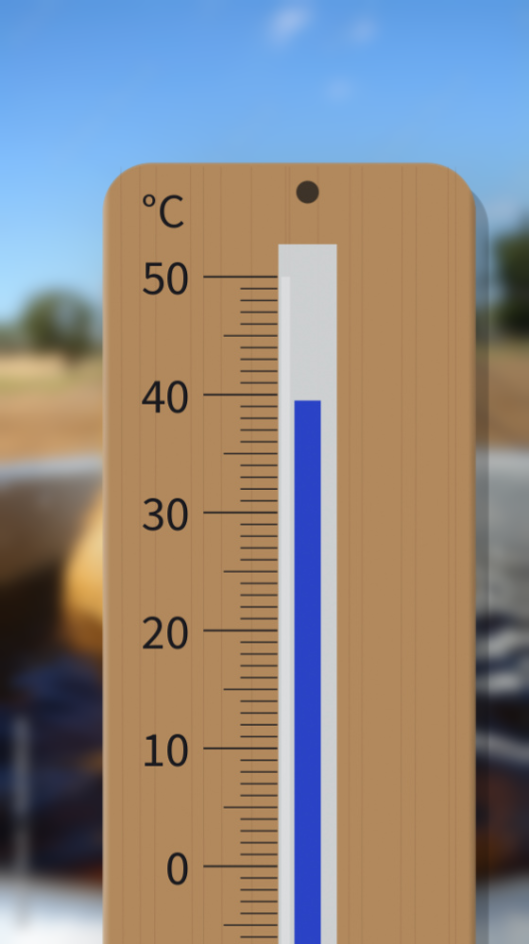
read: 39.5 °C
